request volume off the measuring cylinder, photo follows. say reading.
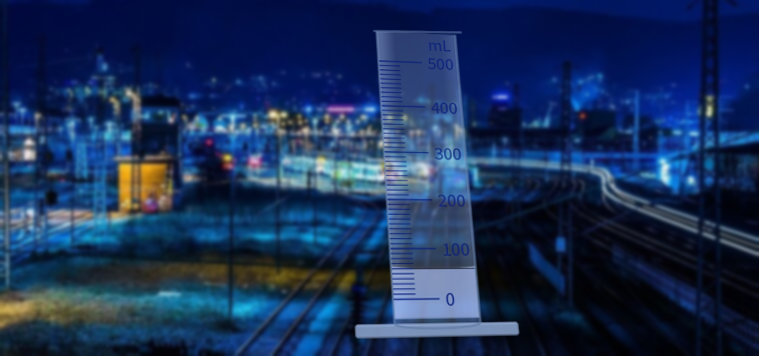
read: 60 mL
